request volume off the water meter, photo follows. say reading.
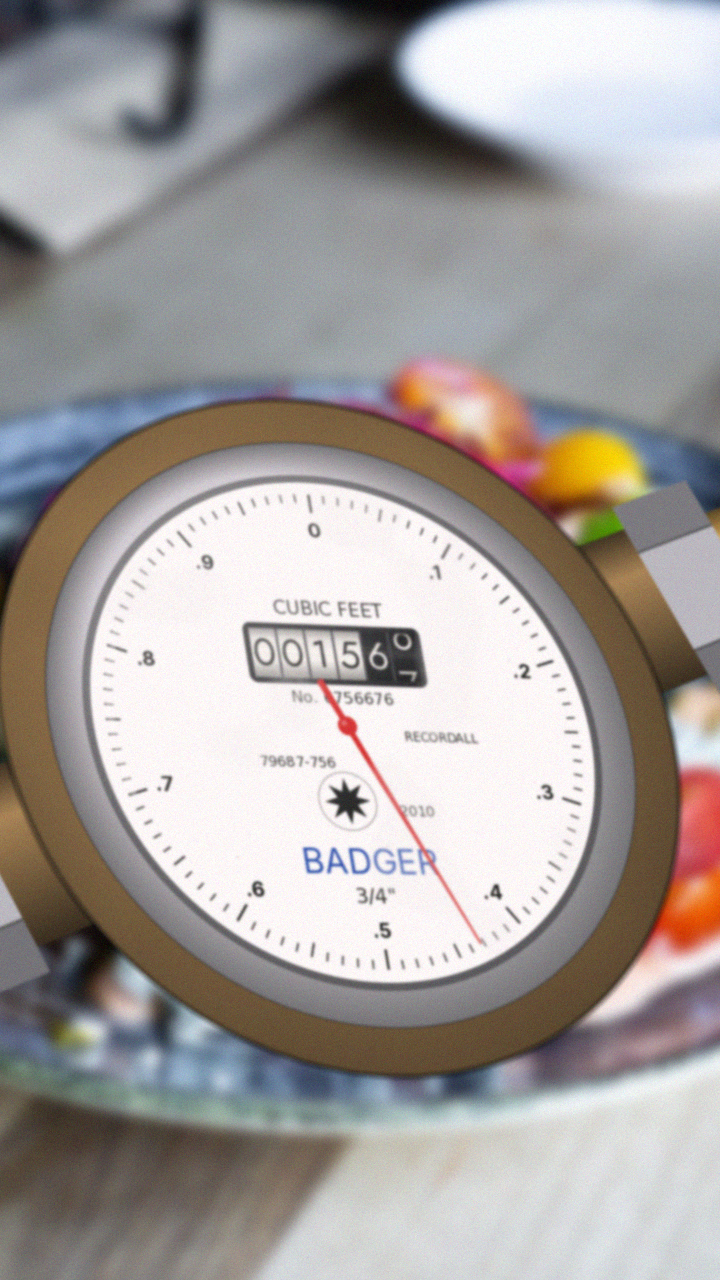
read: 1566.43 ft³
